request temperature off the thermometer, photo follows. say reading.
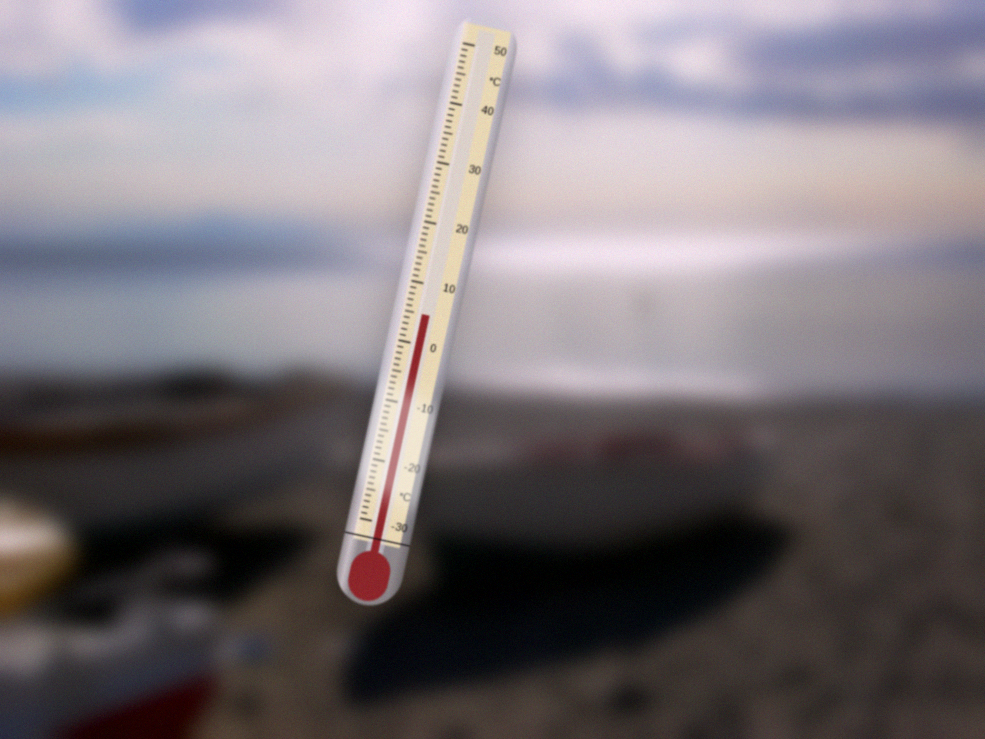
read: 5 °C
